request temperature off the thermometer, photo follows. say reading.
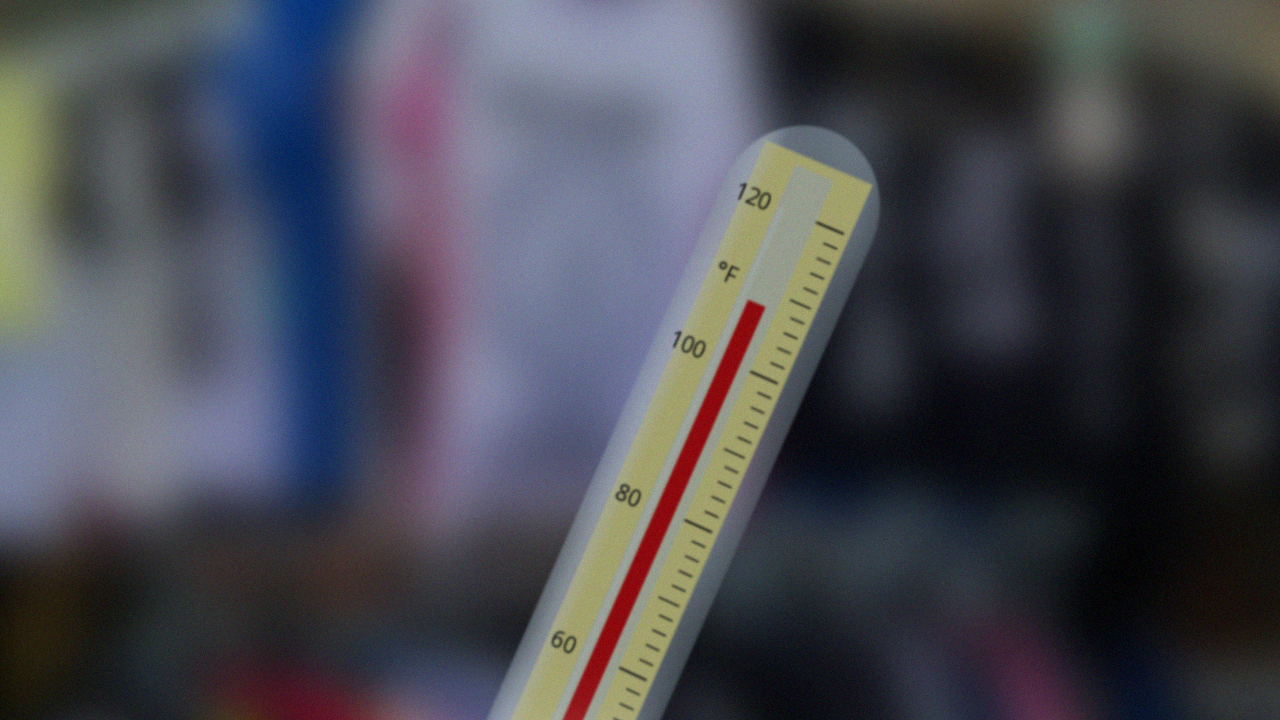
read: 108 °F
